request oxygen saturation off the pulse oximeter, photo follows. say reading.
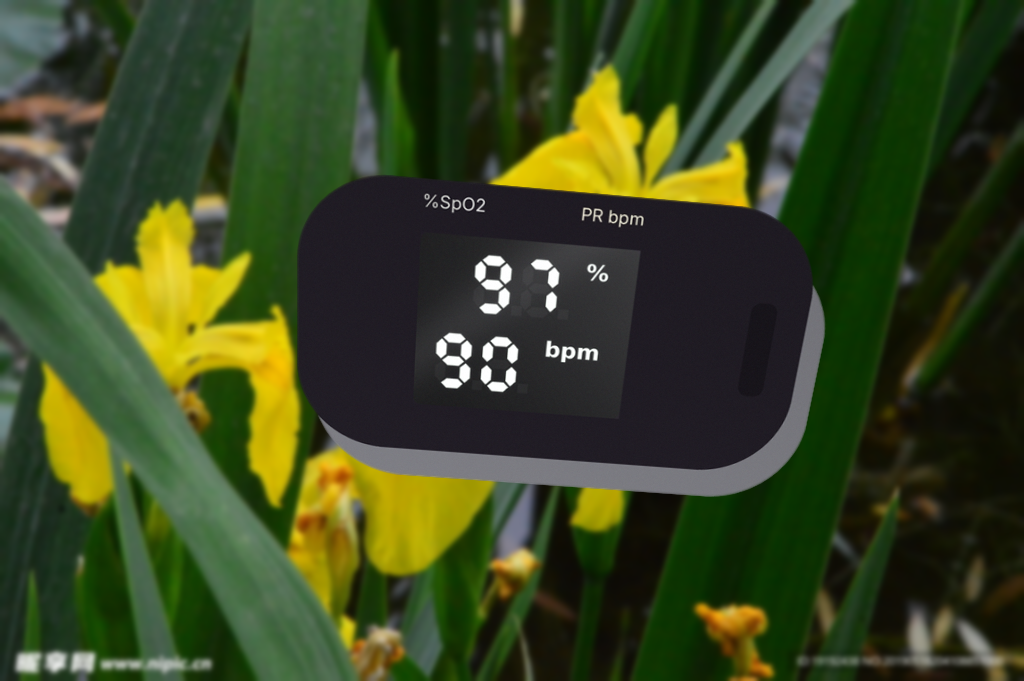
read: 97 %
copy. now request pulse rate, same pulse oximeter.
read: 90 bpm
